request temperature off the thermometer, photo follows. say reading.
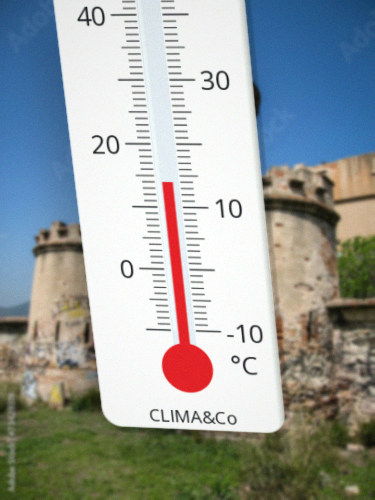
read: 14 °C
